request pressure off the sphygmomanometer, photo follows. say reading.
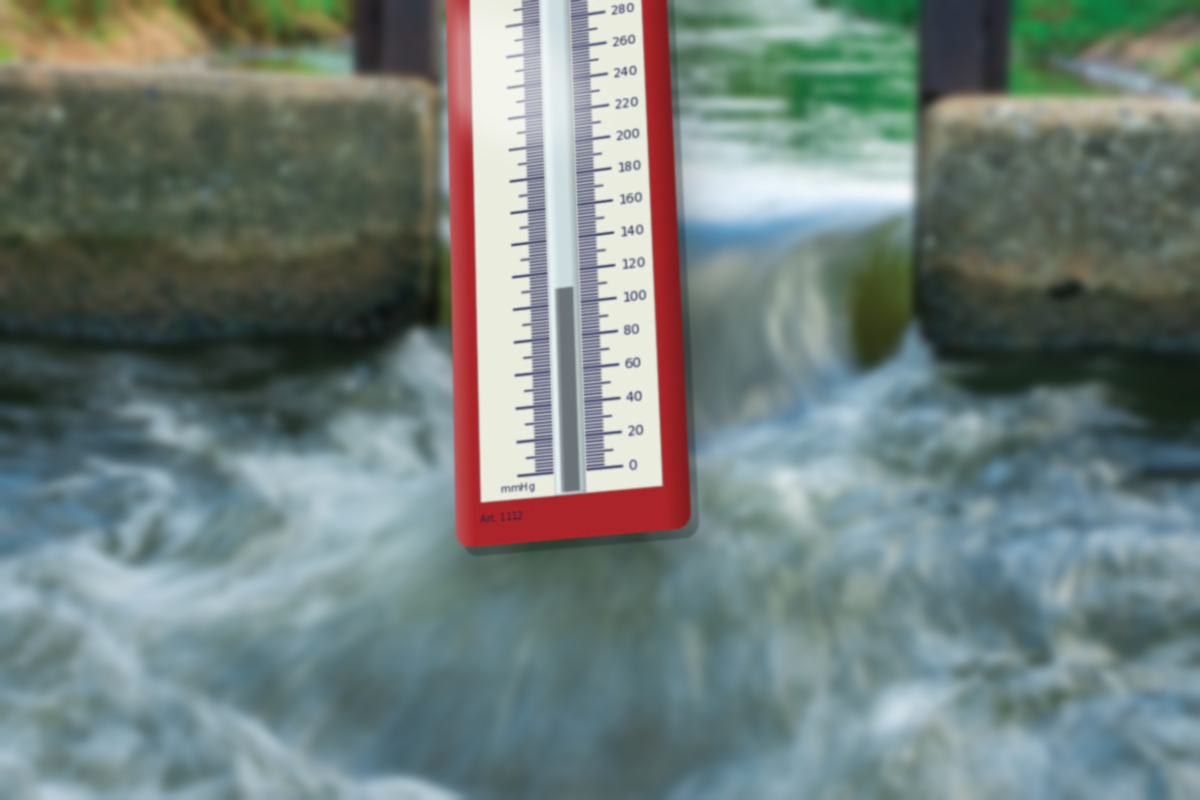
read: 110 mmHg
